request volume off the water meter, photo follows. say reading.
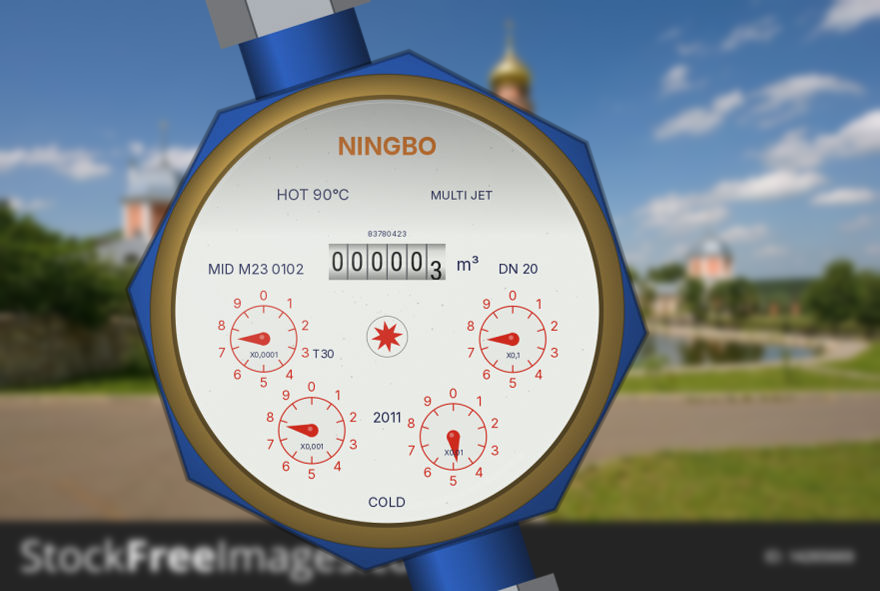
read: 2.7477 m³
